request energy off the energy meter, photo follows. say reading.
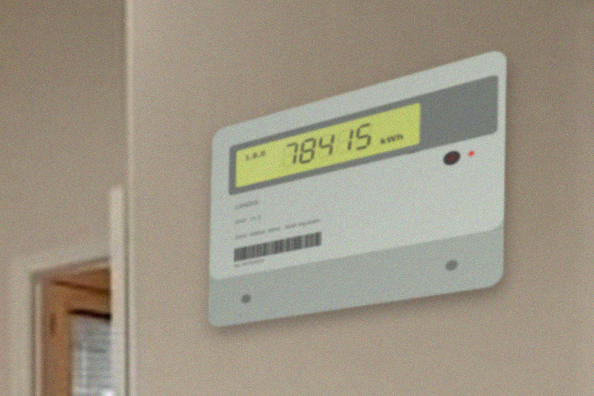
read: 78415 kWh
